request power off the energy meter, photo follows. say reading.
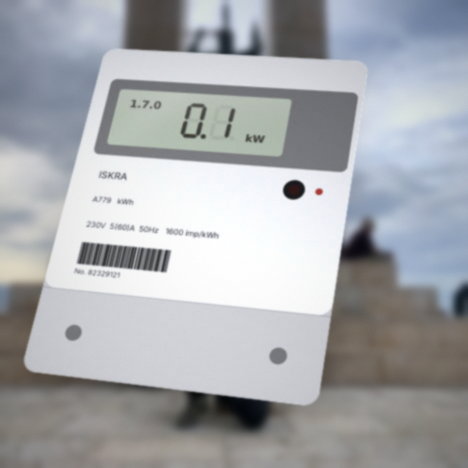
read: 0.1 kW
